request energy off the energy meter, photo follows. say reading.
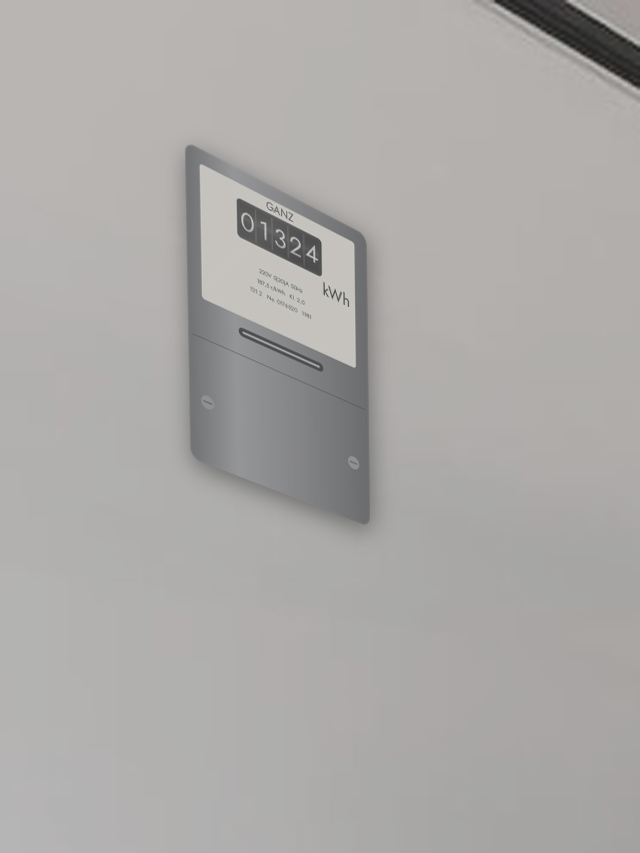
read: 1324 kWh
